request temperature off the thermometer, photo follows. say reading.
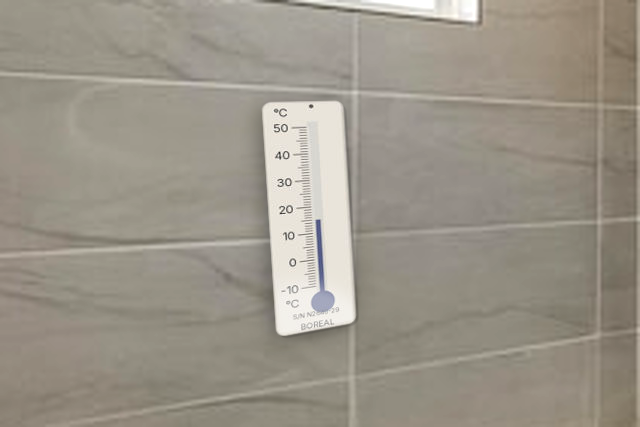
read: 15 °C
